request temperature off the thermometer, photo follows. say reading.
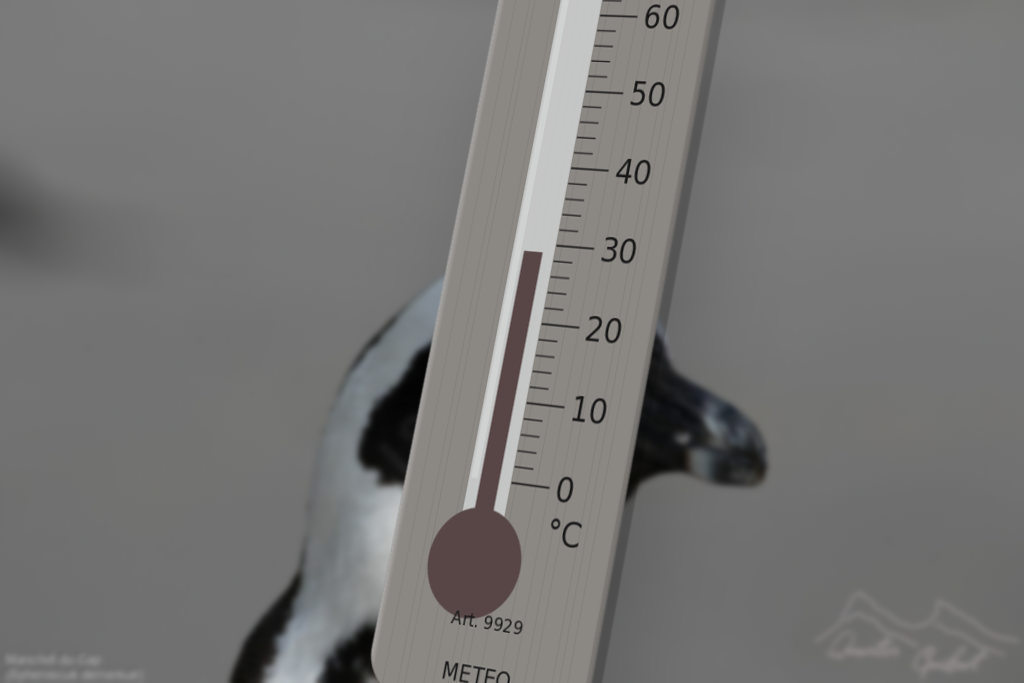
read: 29 °C
